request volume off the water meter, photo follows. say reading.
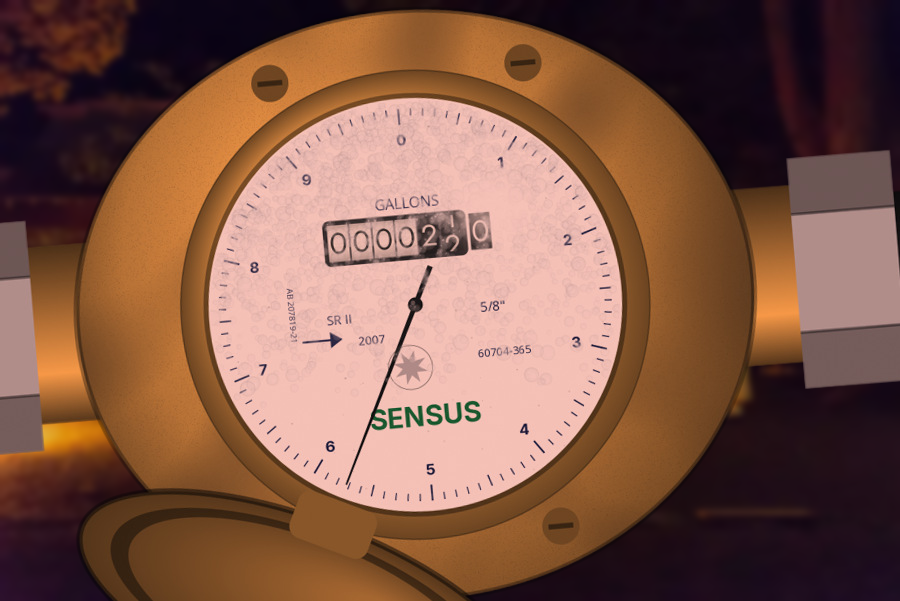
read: 215.7 gal
